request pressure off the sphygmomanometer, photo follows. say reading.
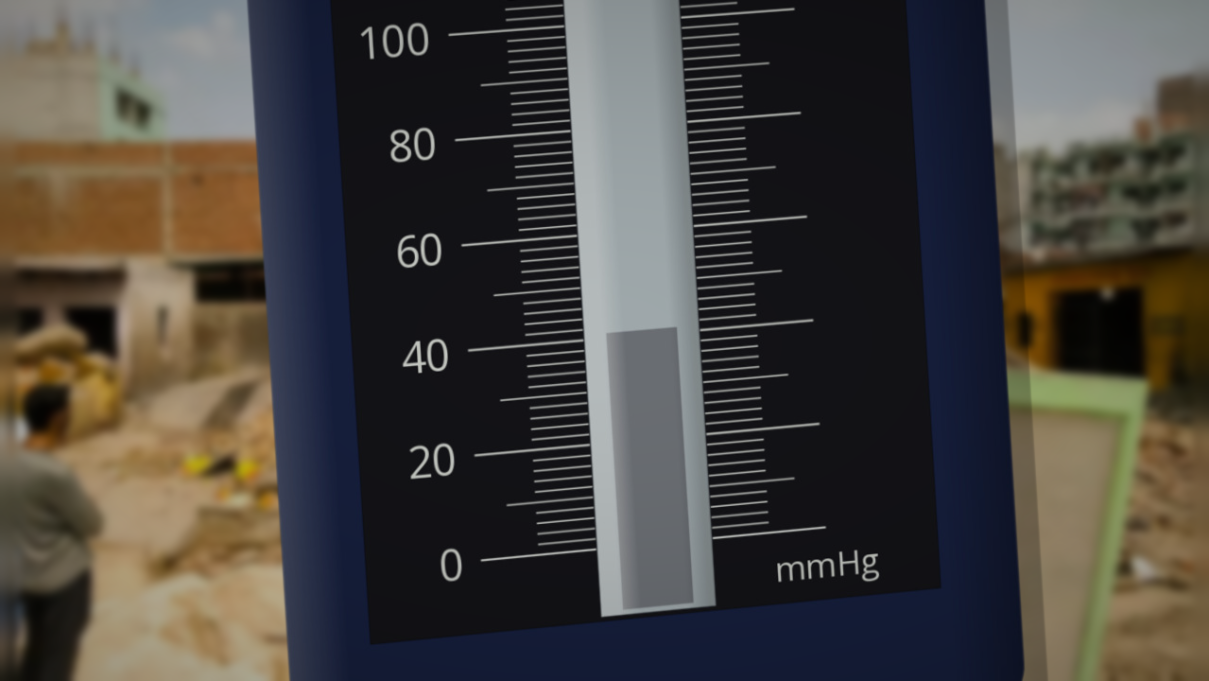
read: 41 mmHg
